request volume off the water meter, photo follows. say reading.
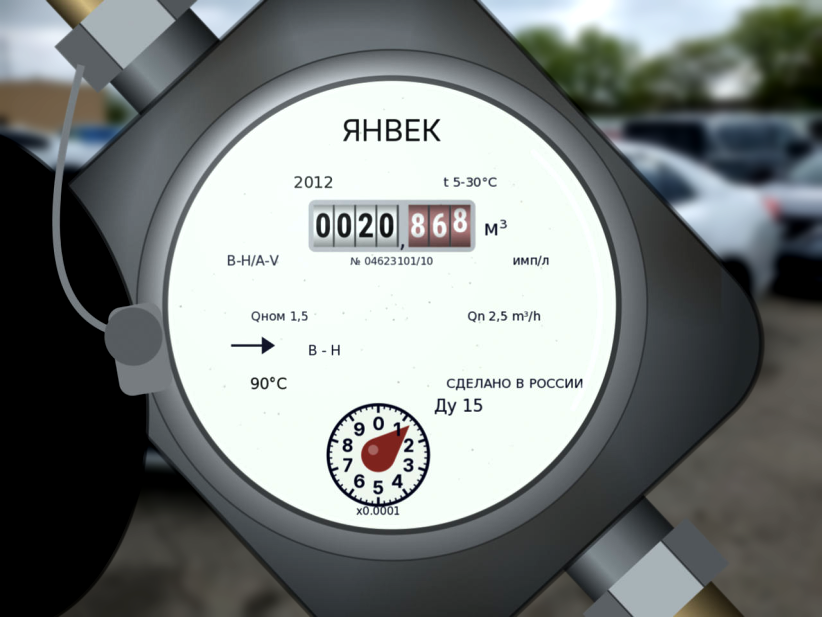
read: 20.8681 m³
